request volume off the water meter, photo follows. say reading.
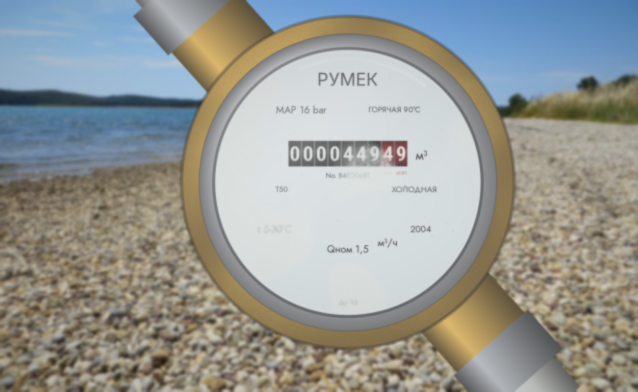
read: 449.49 m³
